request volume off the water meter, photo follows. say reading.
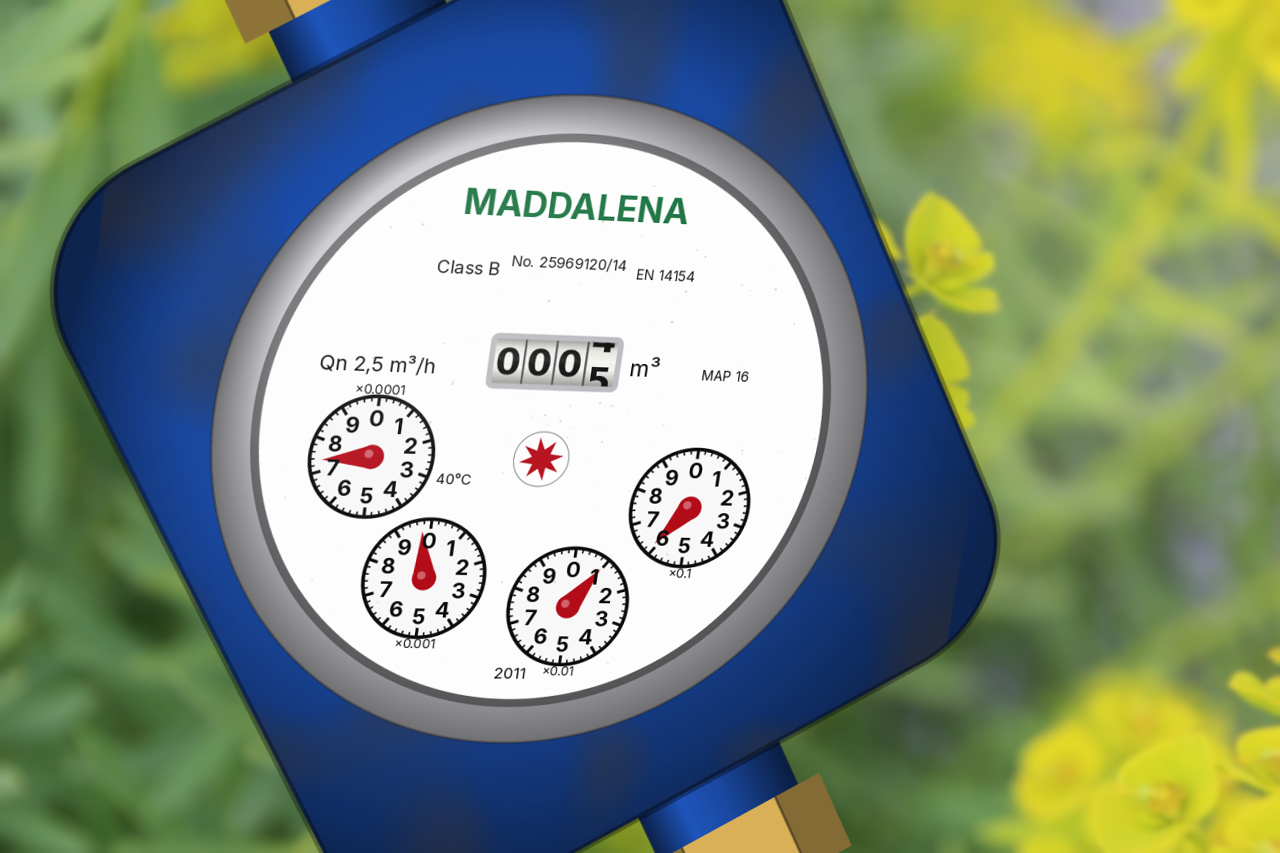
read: 4.6097 m³
